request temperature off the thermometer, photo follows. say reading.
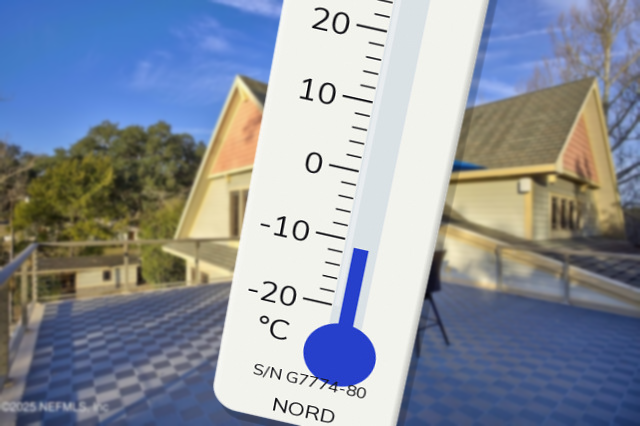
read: -11 °C
